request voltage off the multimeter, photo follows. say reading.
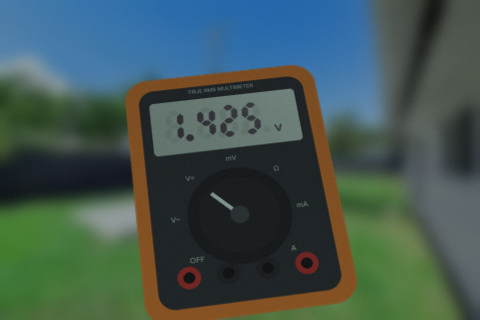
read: 1.425 V
